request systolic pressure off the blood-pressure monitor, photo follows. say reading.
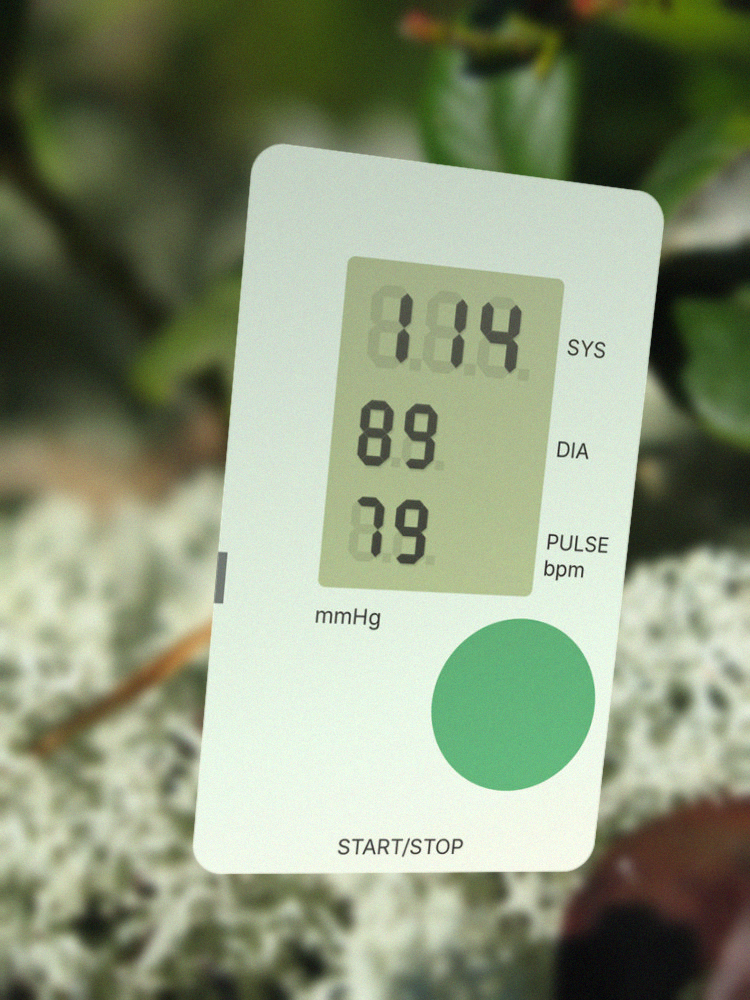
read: 114 mmHg
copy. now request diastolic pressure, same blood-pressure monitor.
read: 89 mmHg
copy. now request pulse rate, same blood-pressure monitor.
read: 79 bpm
